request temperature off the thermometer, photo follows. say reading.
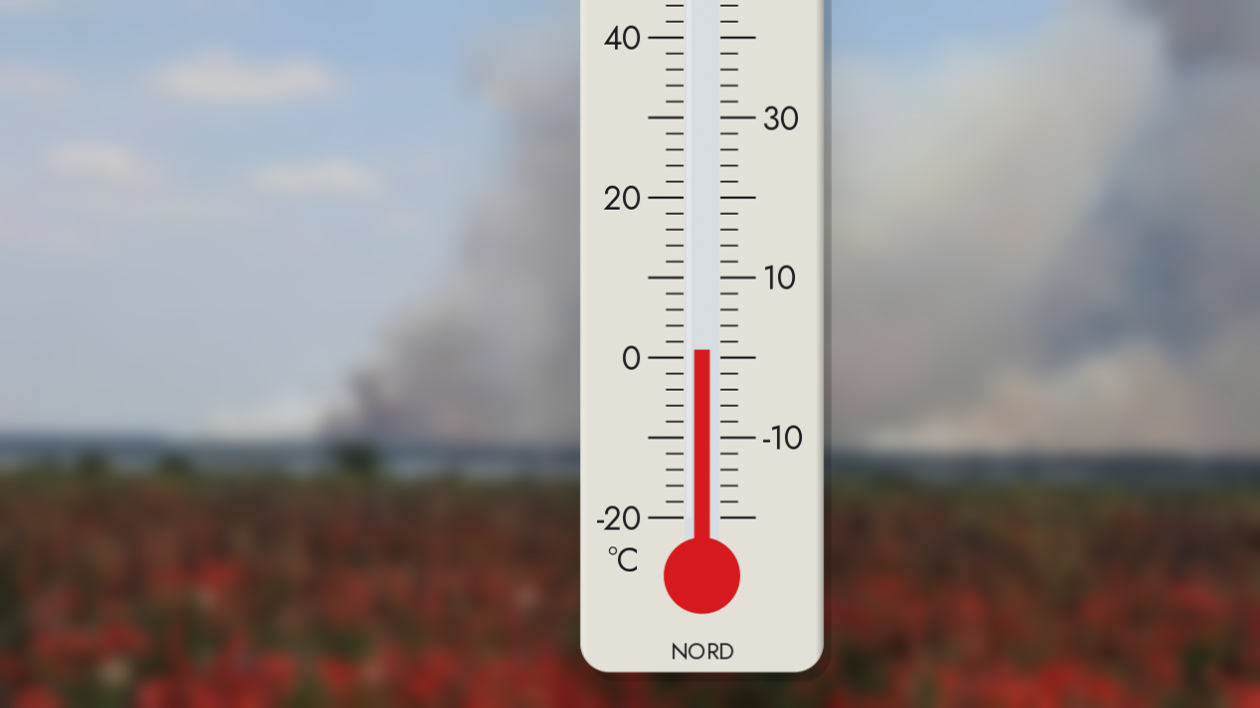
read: 1 °C
